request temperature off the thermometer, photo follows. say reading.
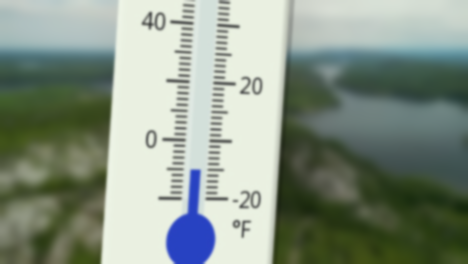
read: -10 °F
